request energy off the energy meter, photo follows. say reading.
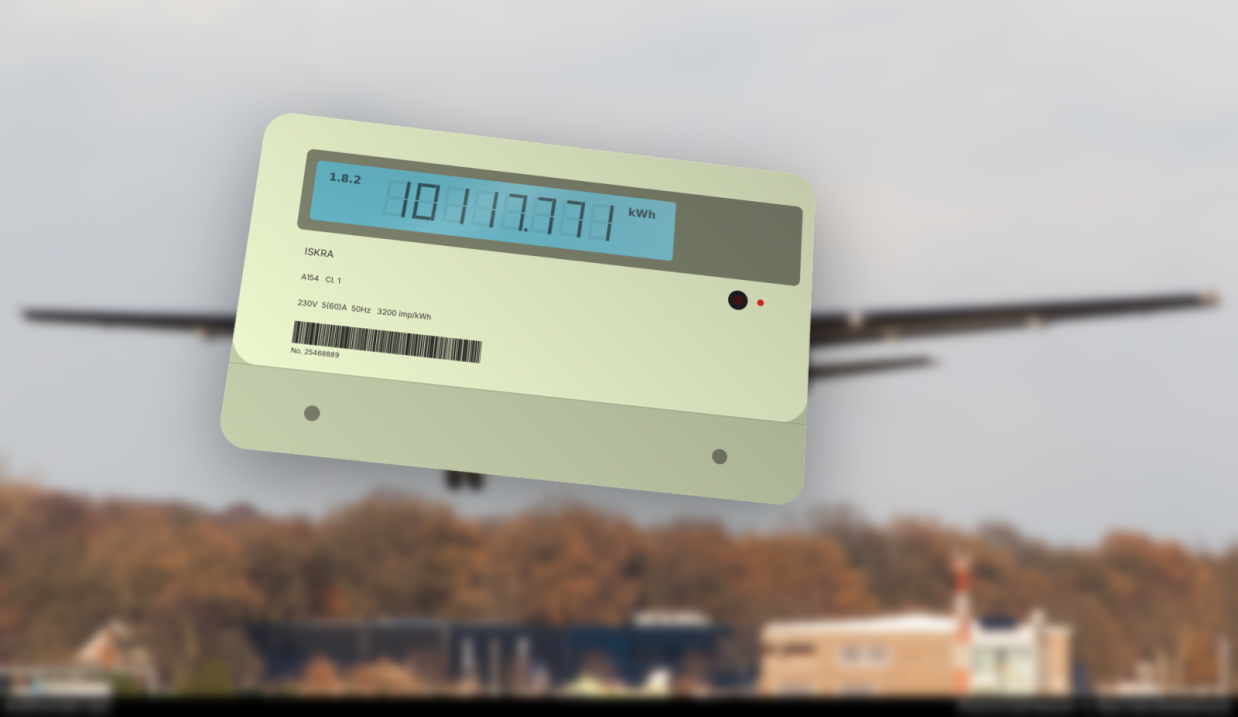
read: 10117.771 kWh
